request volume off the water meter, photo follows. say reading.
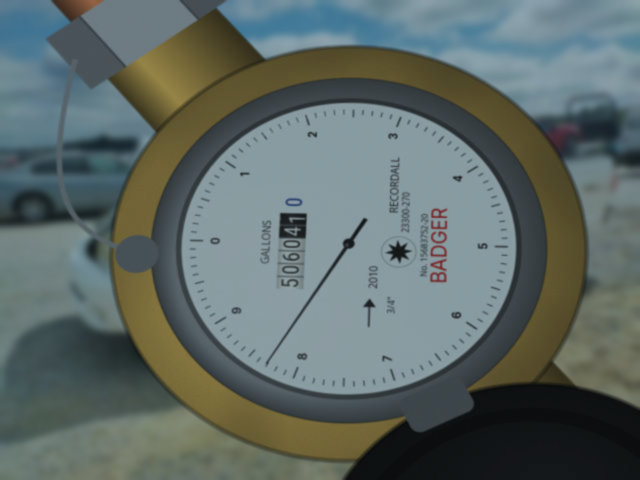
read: 5060408.3 gal
